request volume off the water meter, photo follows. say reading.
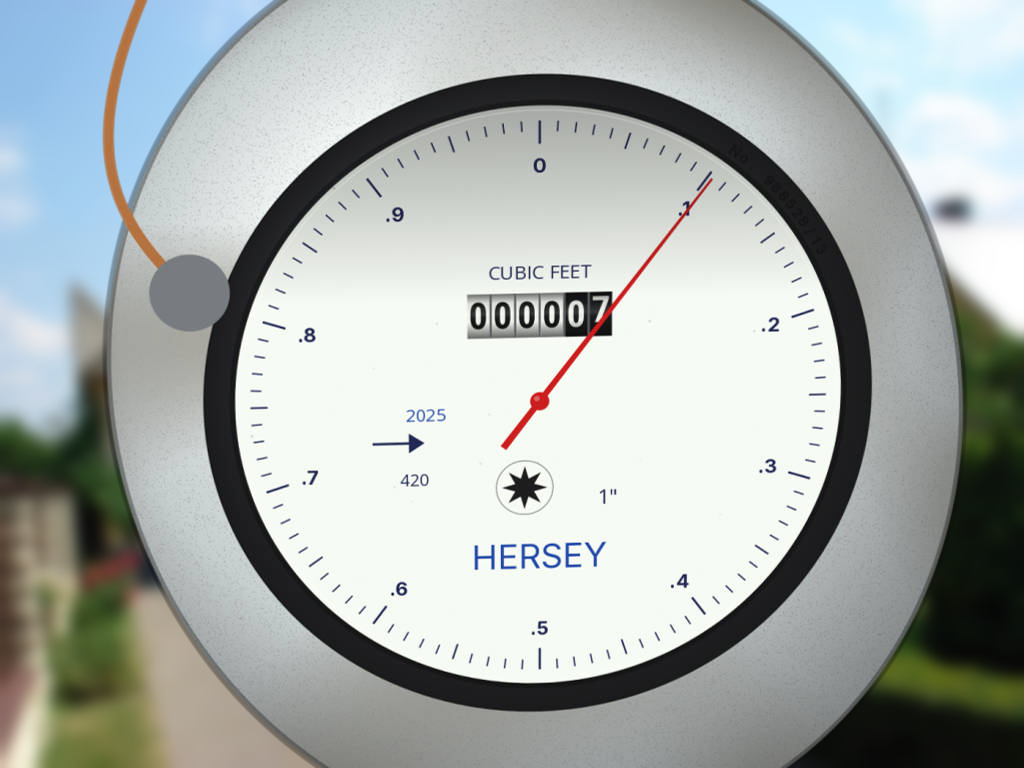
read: 7.10 ft³
